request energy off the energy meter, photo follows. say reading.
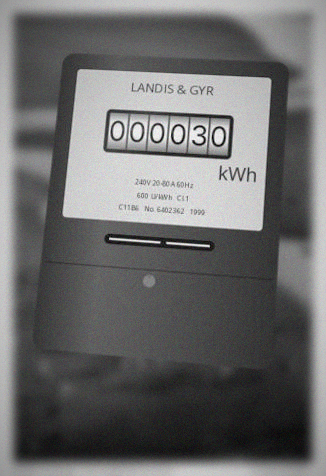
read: 30 kWh
